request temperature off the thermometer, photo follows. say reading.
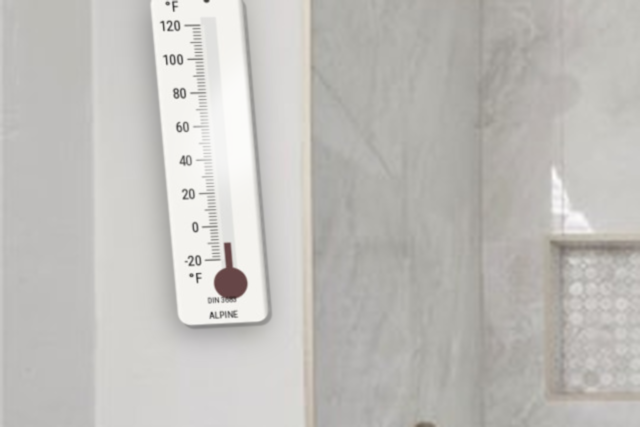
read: -10 °F
